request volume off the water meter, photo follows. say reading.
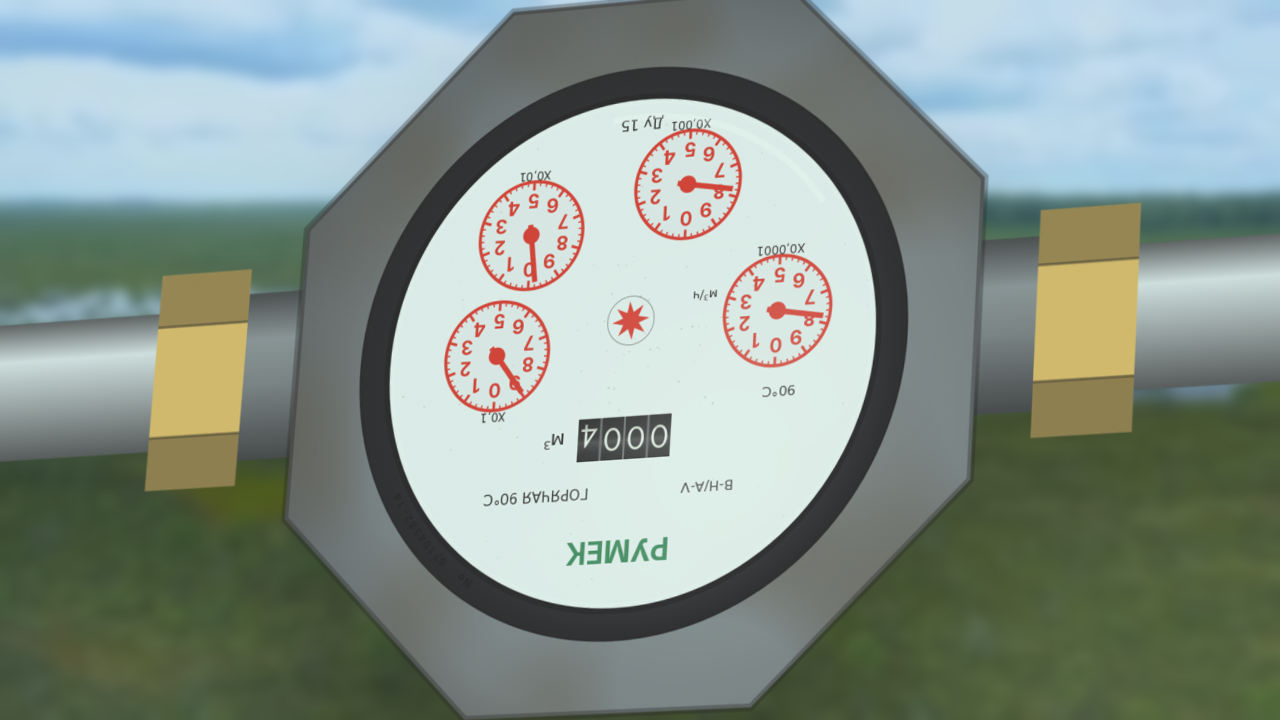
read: 3.8977 m³
